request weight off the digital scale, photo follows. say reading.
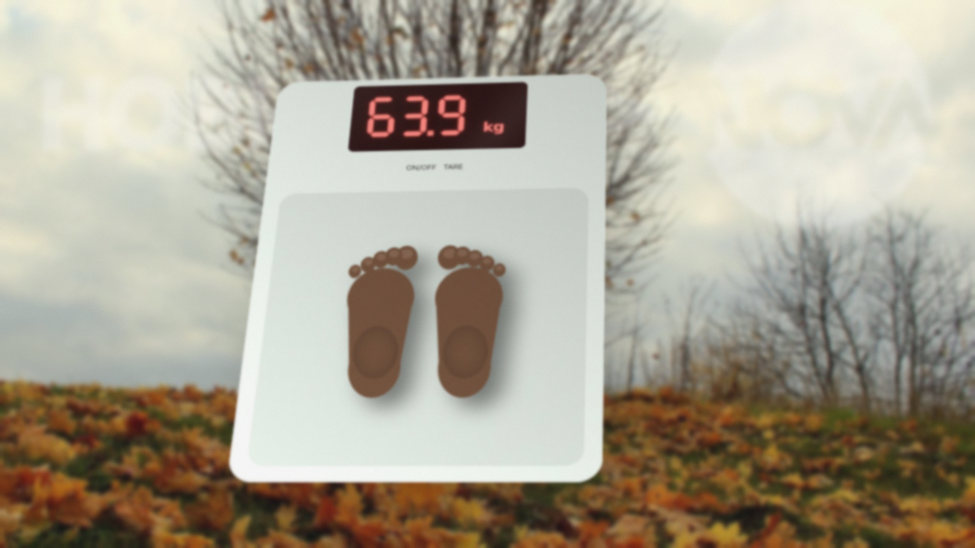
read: 63.9 kg
